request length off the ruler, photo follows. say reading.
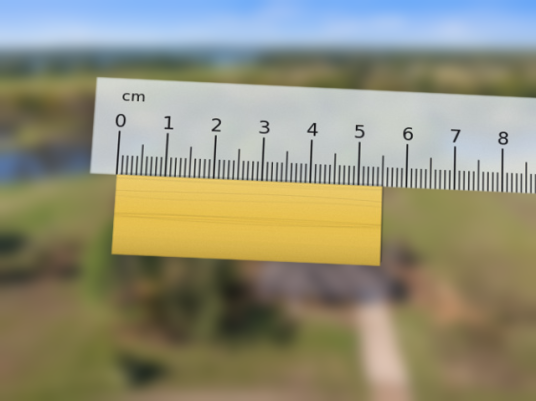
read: 5.5 cm
